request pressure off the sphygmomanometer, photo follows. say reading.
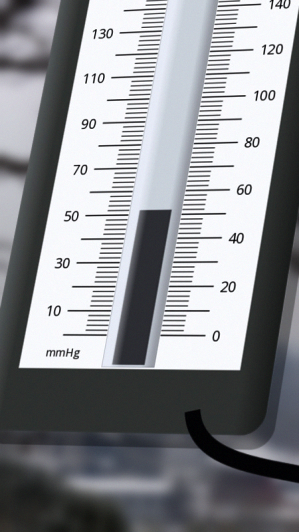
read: 52 mmHg
